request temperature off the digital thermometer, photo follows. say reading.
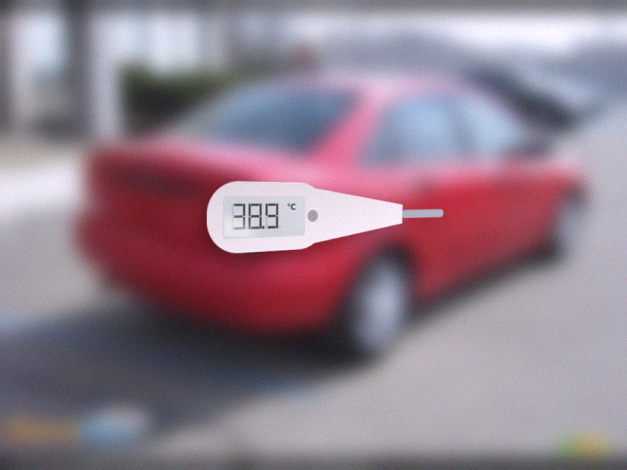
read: 38.9 °C
